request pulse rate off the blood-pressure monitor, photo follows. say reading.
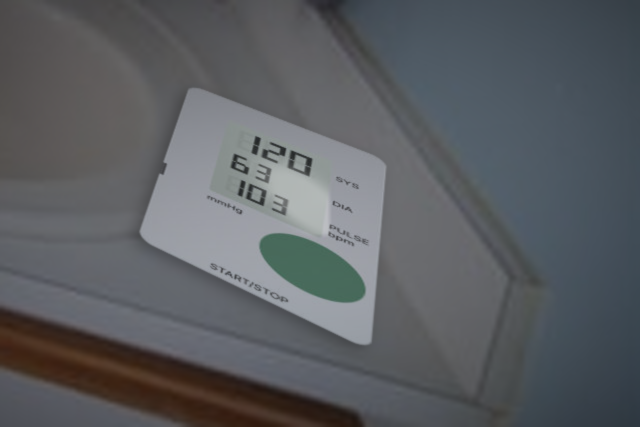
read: 103 bpm
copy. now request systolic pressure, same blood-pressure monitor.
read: 120 mmHg
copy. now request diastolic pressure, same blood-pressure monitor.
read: 63 mmHg
